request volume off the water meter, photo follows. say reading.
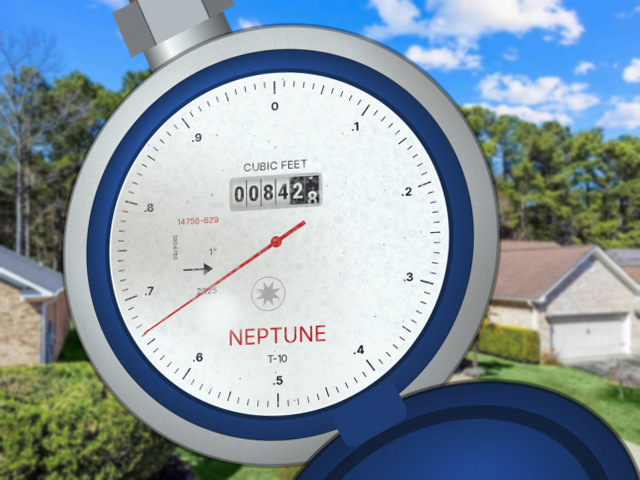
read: 8427.66 ft³
